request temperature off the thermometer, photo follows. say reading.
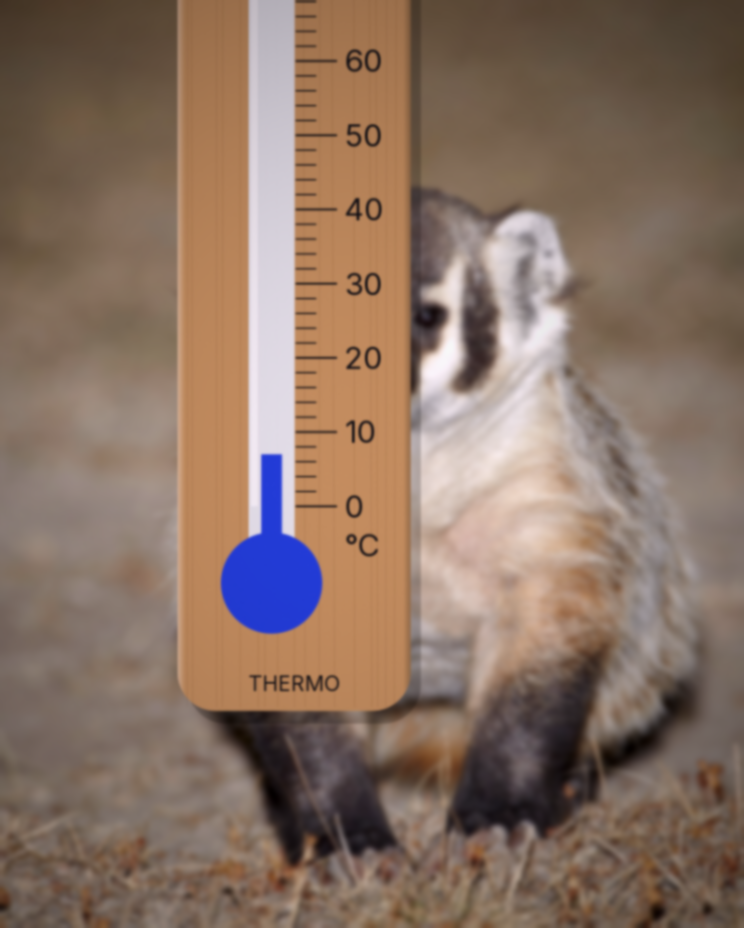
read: 7 °C
